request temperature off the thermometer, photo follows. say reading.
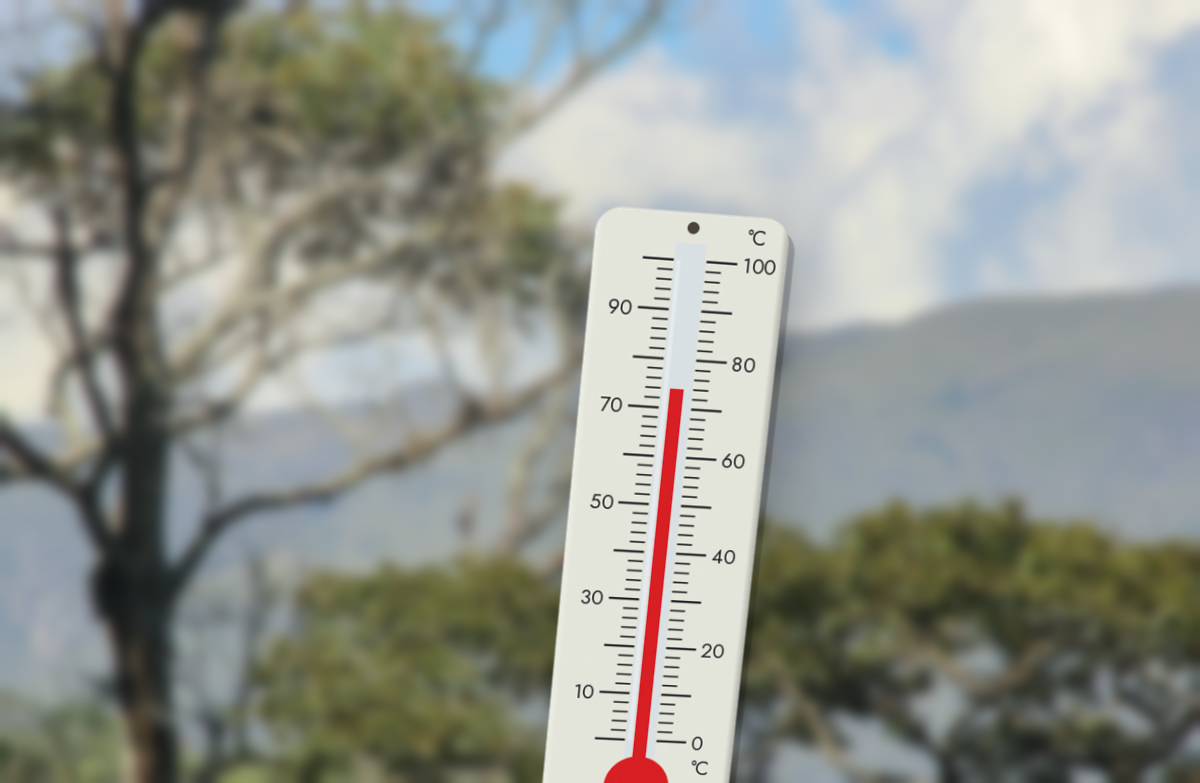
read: 74 °C
